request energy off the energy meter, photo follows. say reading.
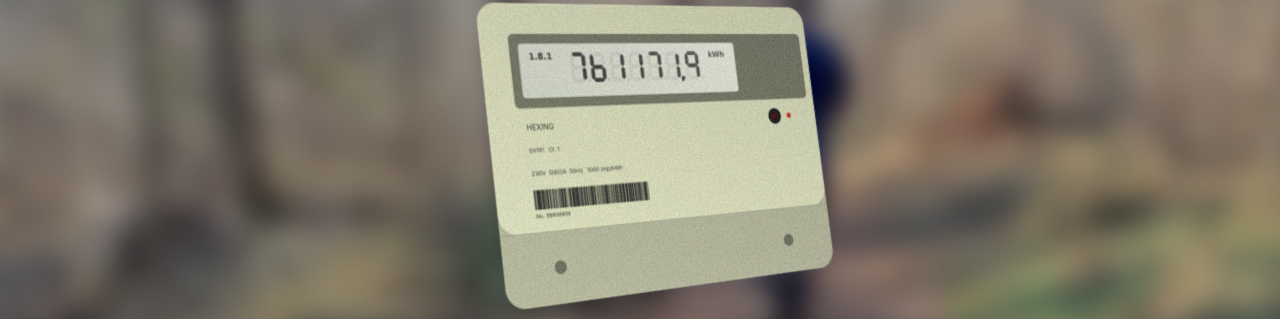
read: 761171.9 kWh
